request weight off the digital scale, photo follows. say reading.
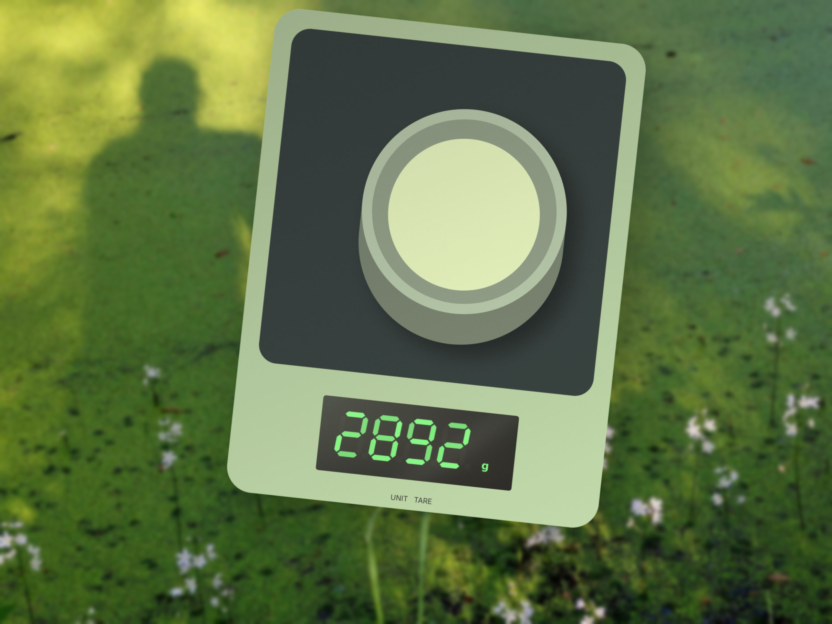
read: 2892 g
